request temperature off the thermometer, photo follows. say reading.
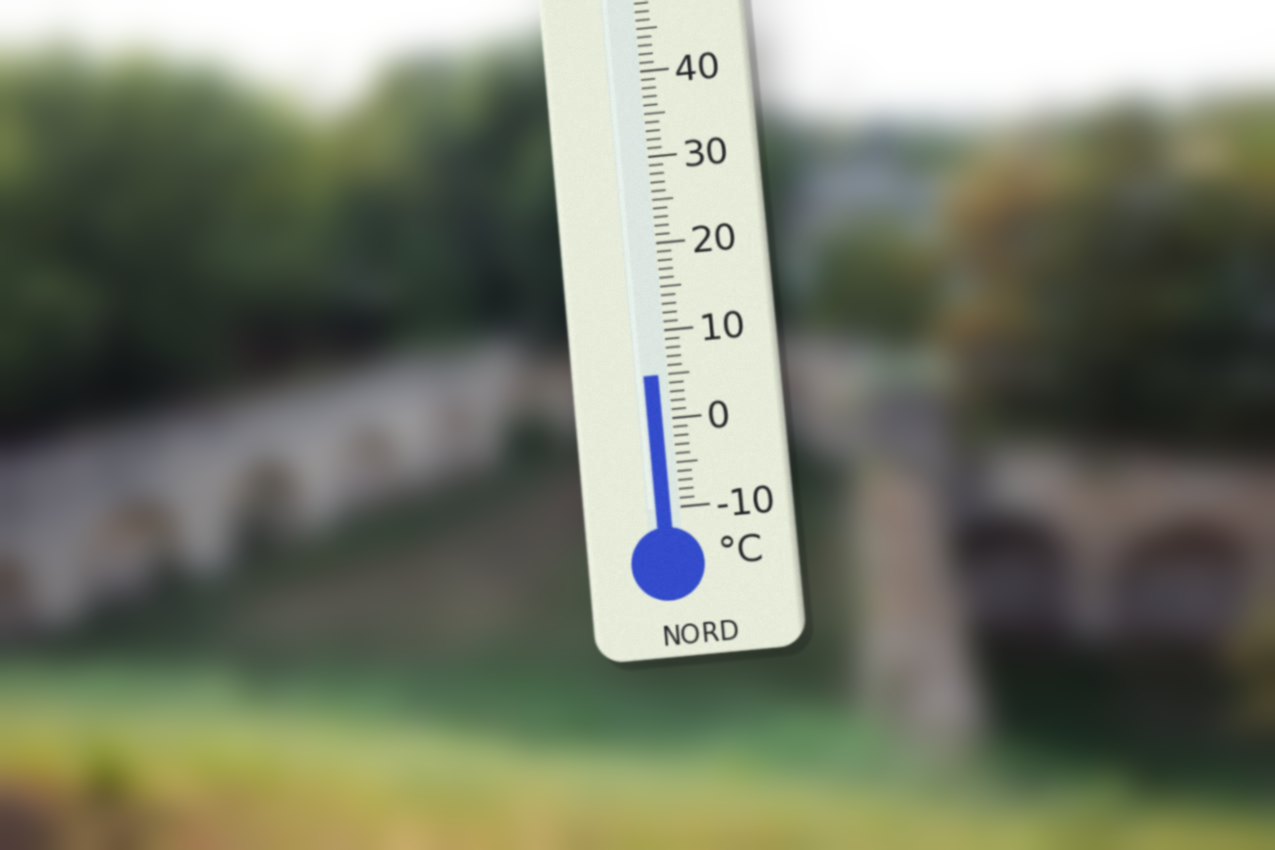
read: 5 °C
